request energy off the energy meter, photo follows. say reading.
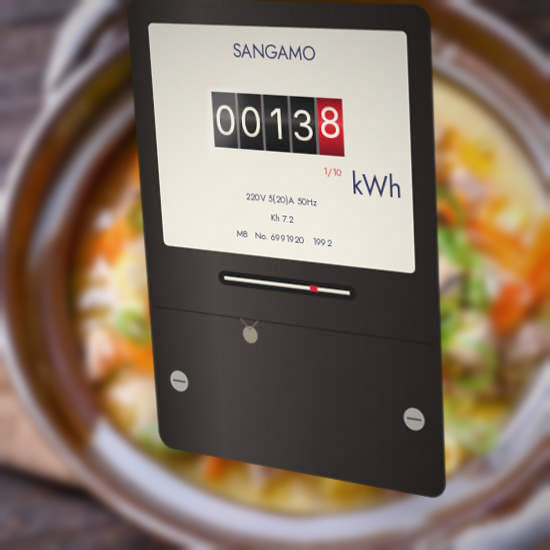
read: 13.8 kWh
